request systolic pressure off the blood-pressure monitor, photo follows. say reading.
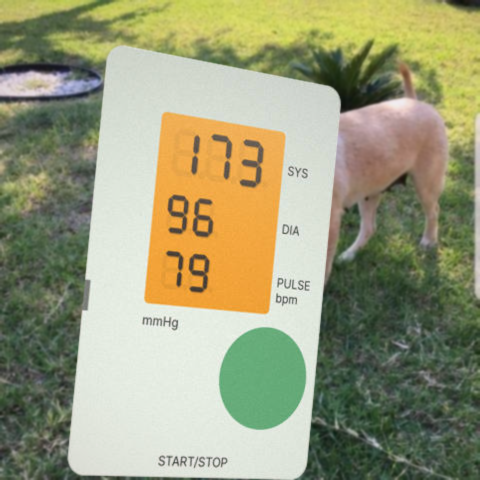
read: 173 mmHg
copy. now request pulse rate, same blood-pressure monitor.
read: 79 bpm
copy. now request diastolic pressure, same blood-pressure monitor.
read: 96 mmHg
